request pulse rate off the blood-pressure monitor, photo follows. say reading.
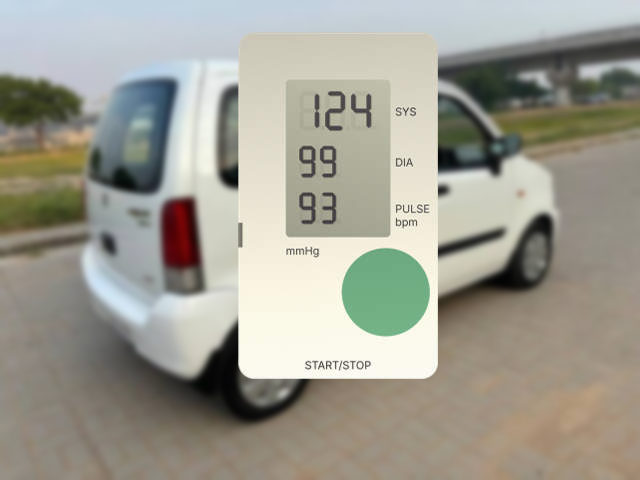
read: 93 bpm
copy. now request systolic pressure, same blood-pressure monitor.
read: 124 mmHg
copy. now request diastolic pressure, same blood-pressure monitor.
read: 99 mmHg
